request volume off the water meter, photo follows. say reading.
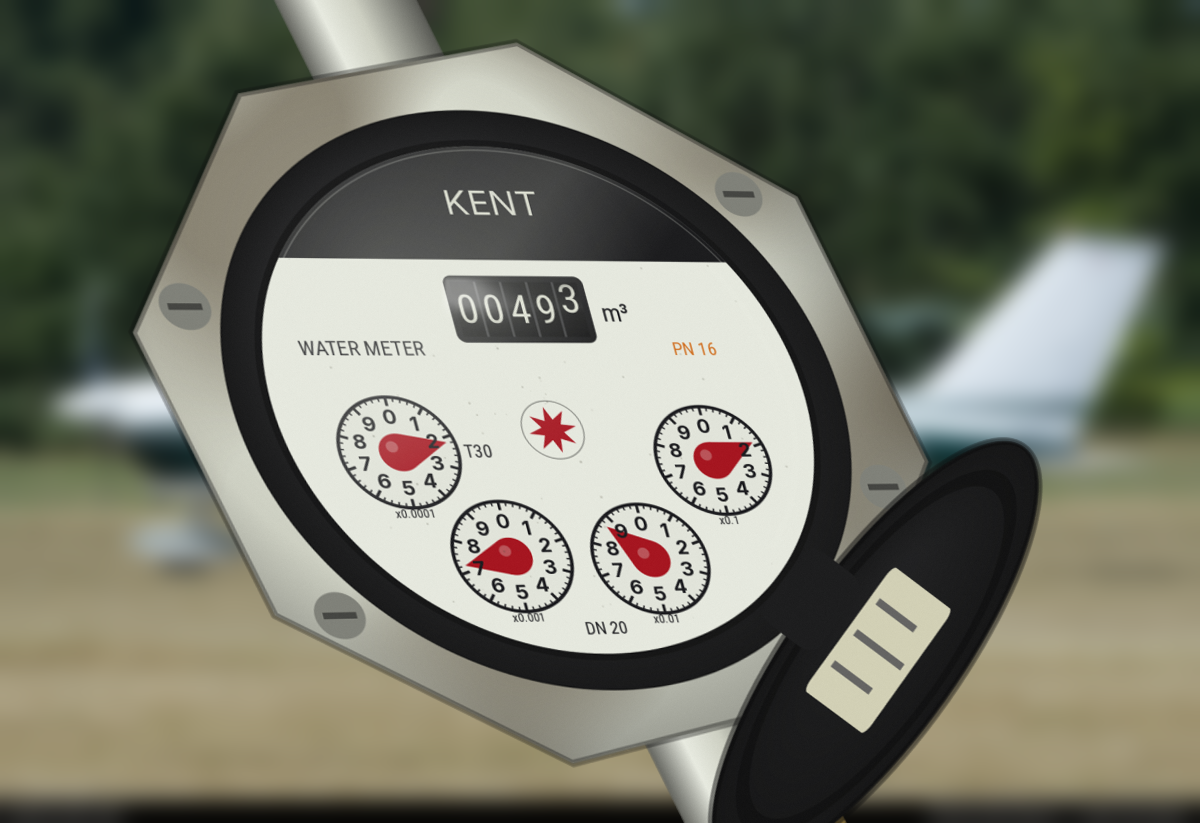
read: 493.1872 m³
